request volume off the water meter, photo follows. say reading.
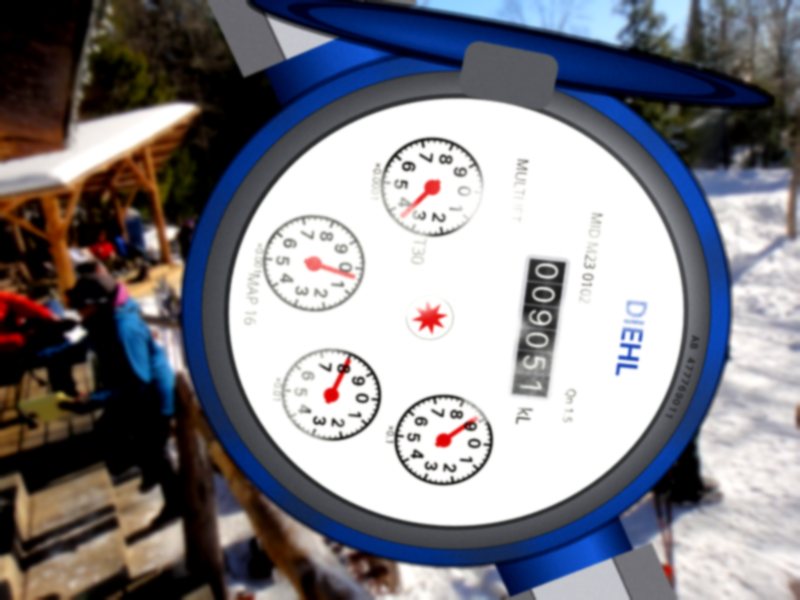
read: 9051.8803 kL
